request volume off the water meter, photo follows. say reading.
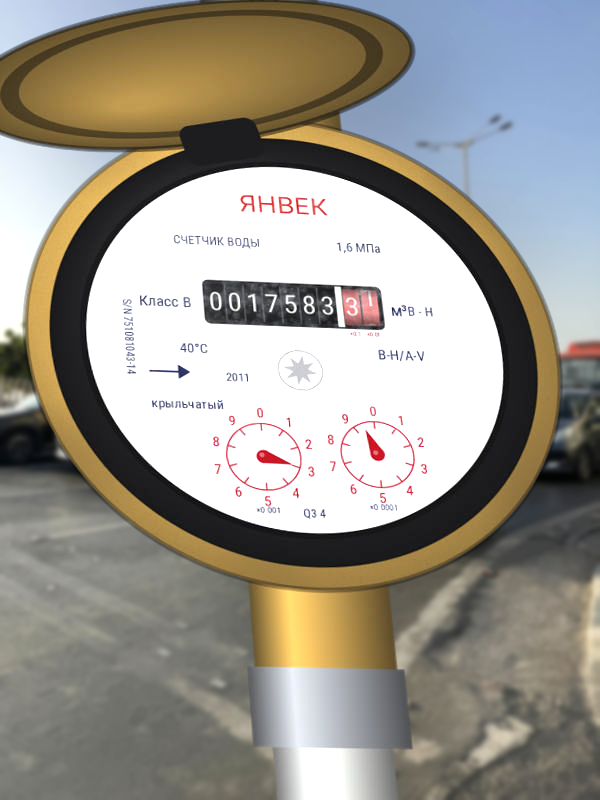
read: 17583.3129 m³
